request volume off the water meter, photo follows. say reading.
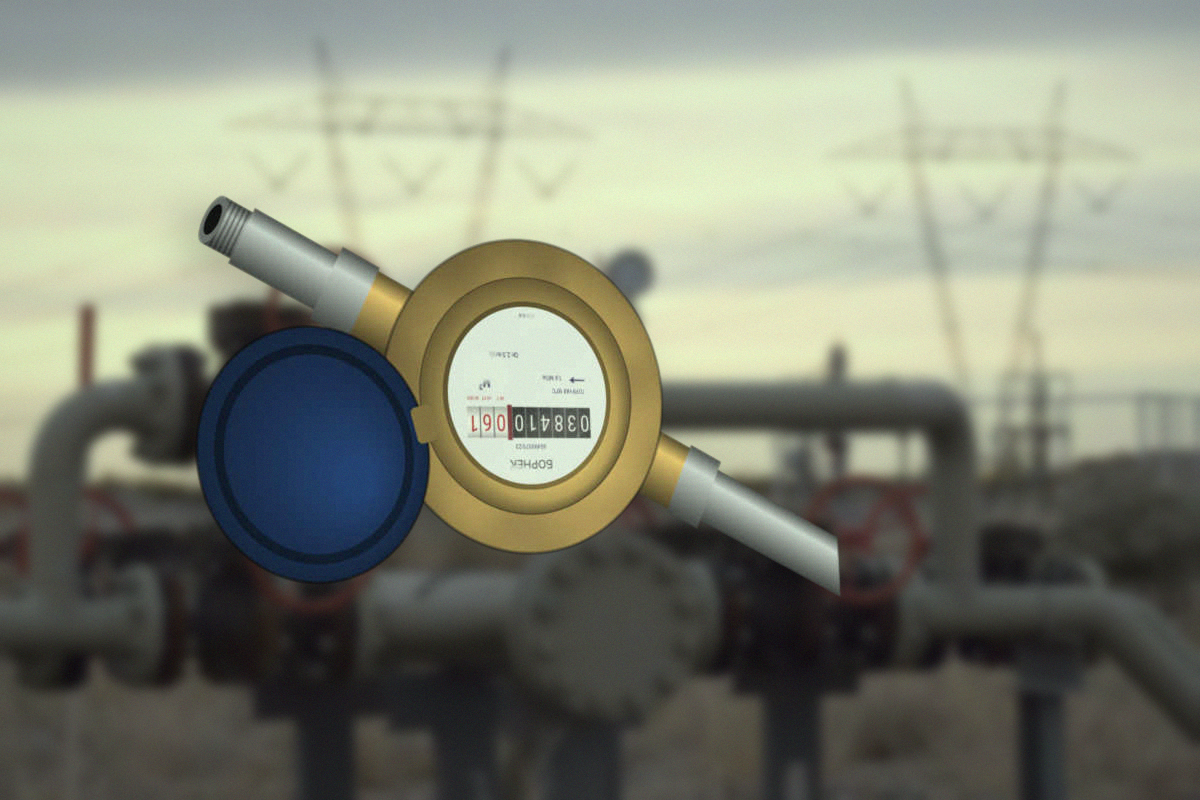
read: 38410.061 m³
